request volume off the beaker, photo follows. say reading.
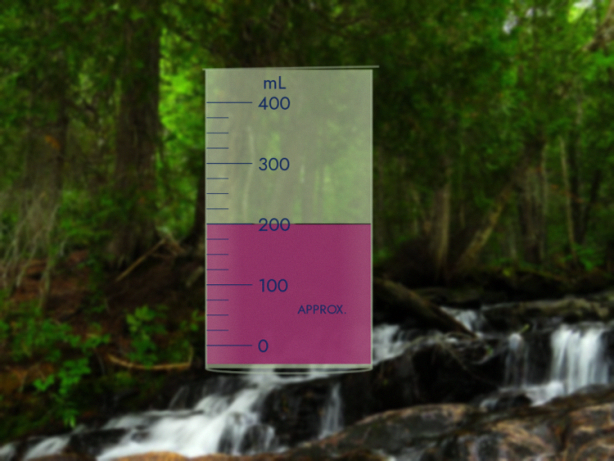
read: 200 mL
